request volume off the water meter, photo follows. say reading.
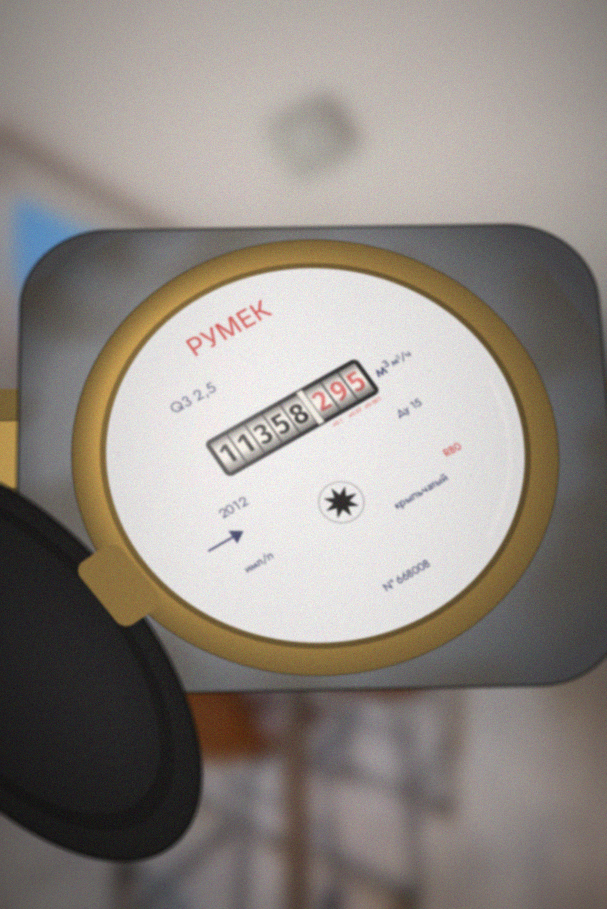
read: 11358.295 m³
